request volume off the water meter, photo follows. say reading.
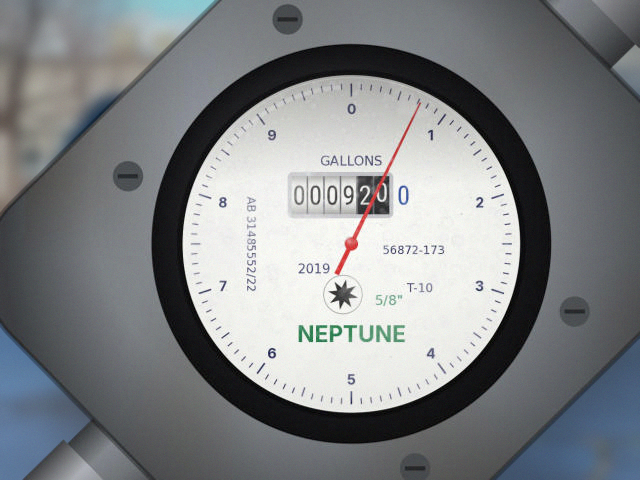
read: 9200.7 gal
